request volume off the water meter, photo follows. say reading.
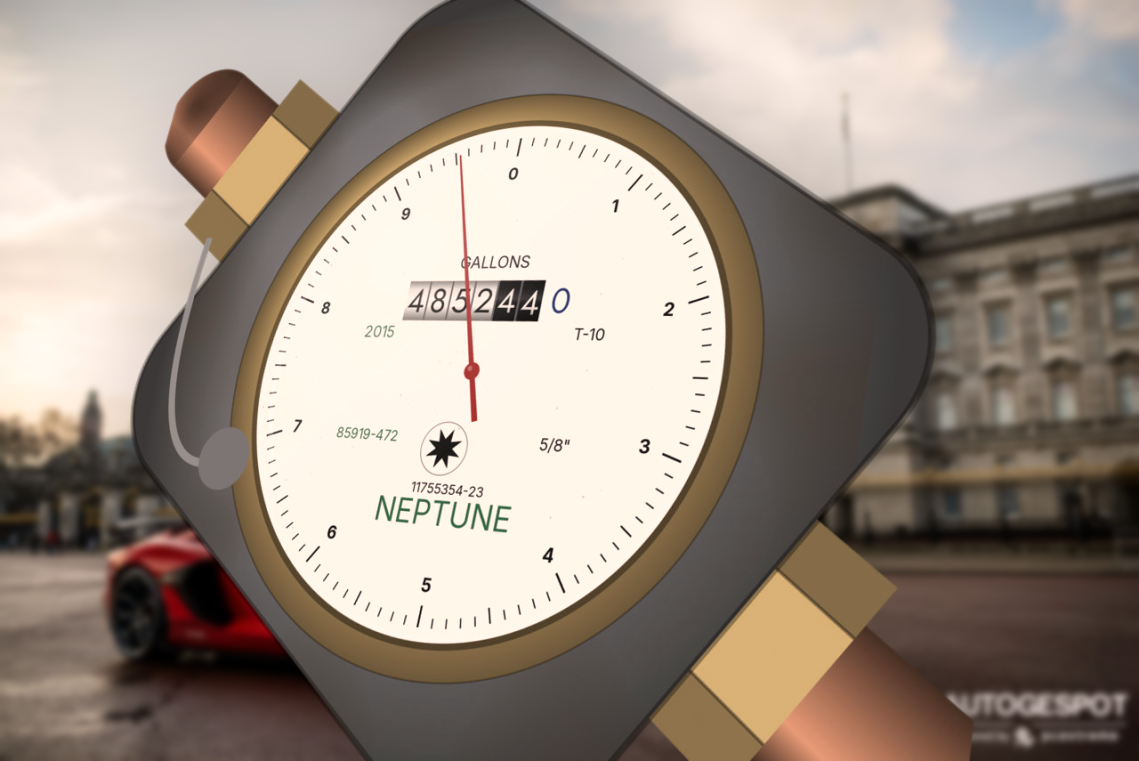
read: 4852439.5 gal
